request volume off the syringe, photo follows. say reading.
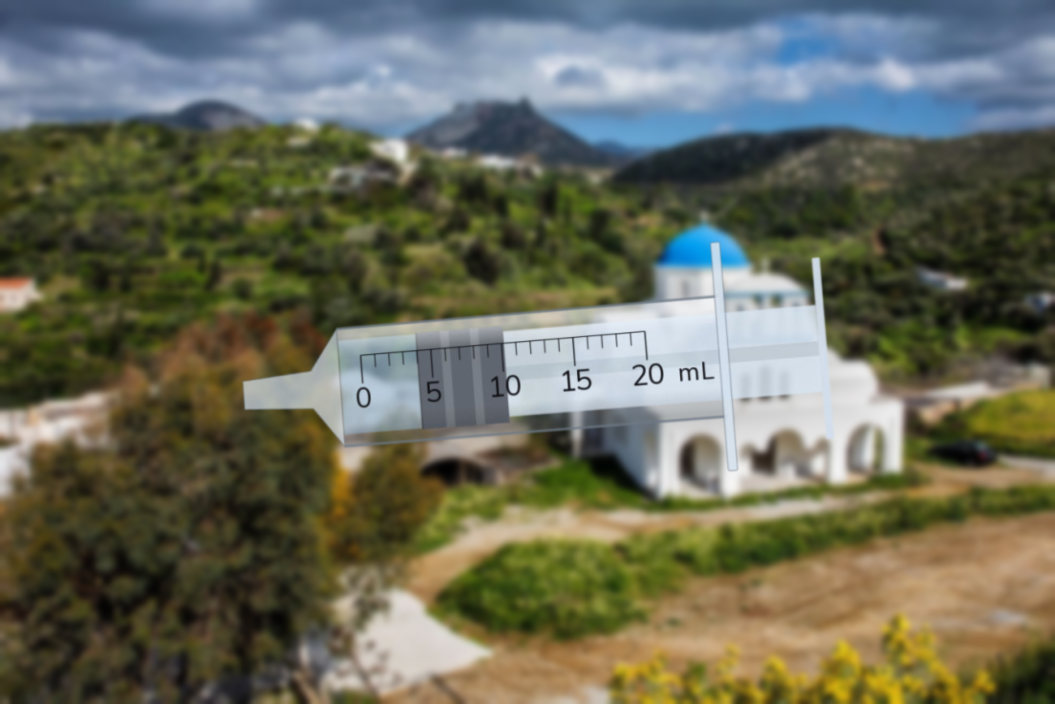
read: 4 mL
